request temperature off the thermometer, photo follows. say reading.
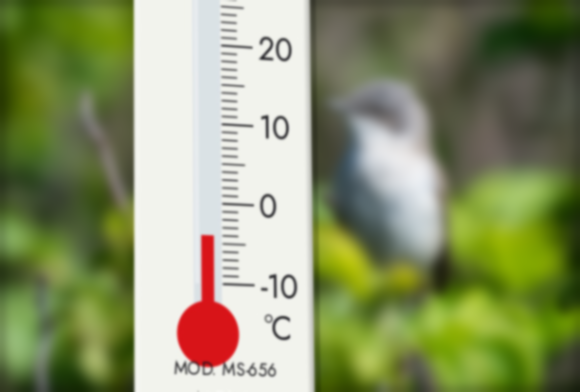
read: -4 °C
